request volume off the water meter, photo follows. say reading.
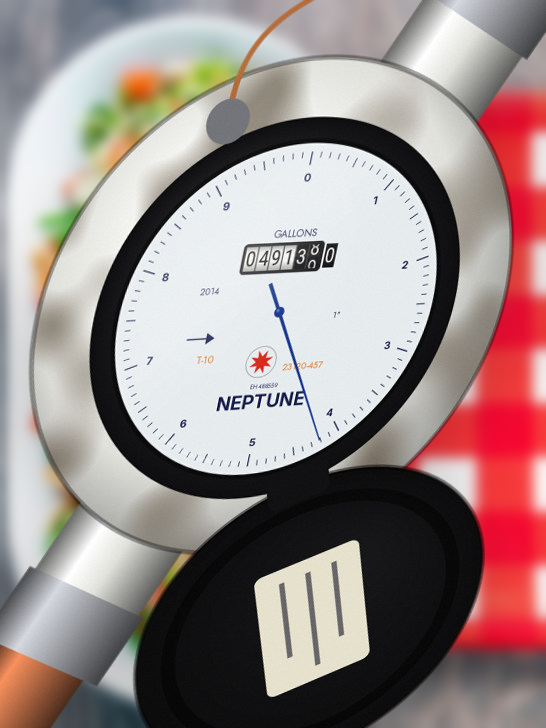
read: 491384.2 gal
